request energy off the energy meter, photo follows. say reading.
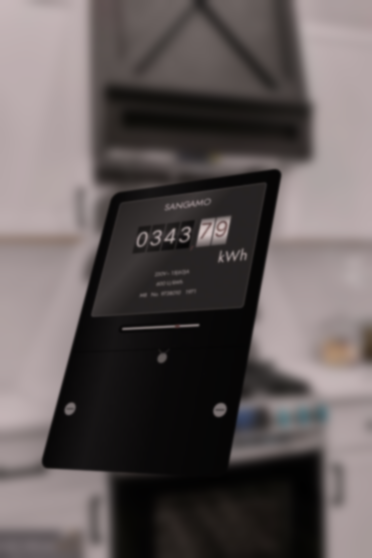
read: 343.79 kWh
